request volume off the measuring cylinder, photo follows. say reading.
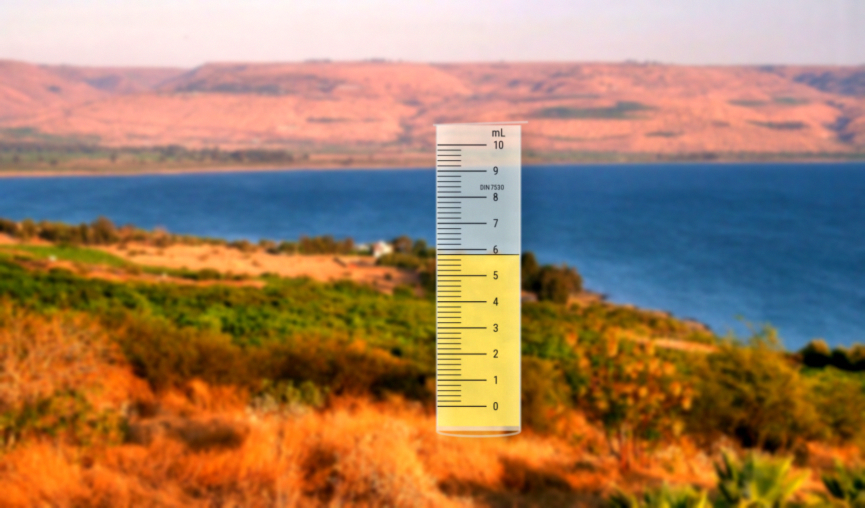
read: 5.8 mL
